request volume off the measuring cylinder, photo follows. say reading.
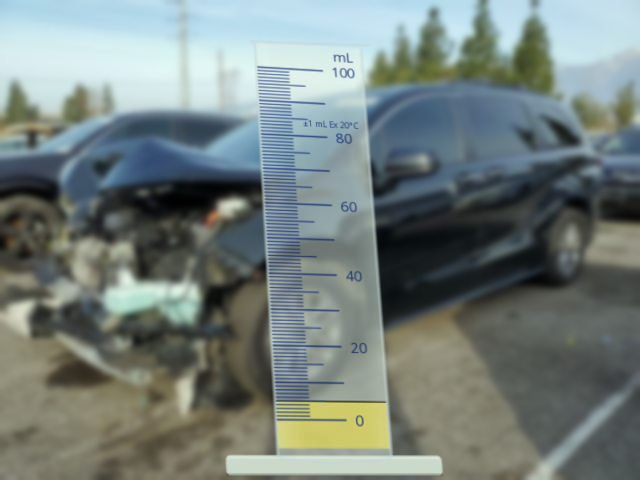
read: 5 mL
